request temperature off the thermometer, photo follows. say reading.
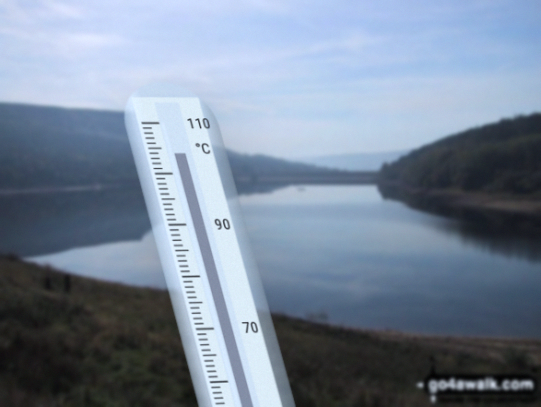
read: 104 °C
